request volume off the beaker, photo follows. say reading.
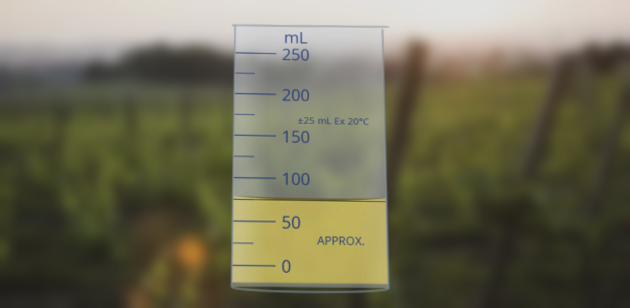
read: 75 mL
